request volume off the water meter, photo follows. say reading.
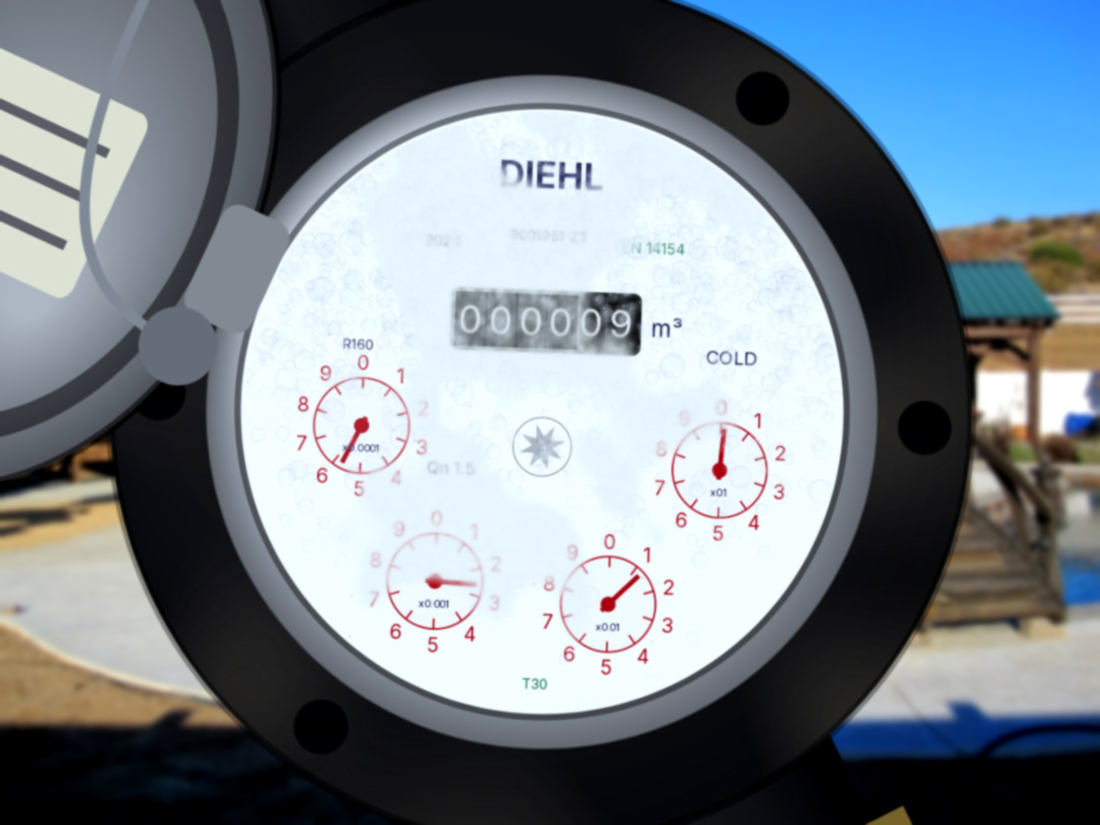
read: 9.0125 m³
